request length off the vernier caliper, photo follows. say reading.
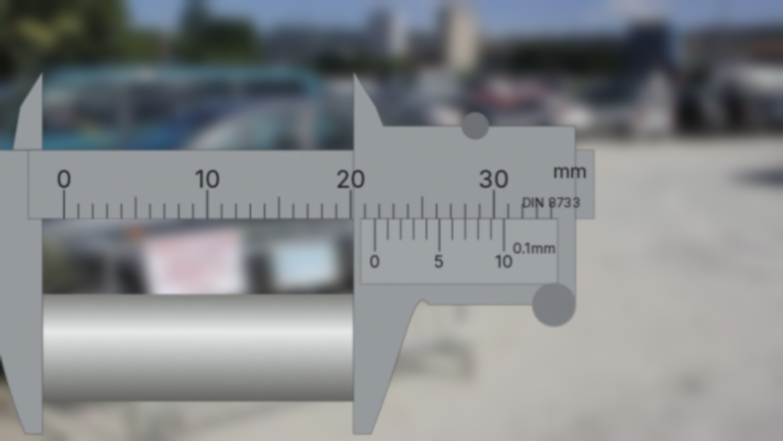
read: 21.7 mm
